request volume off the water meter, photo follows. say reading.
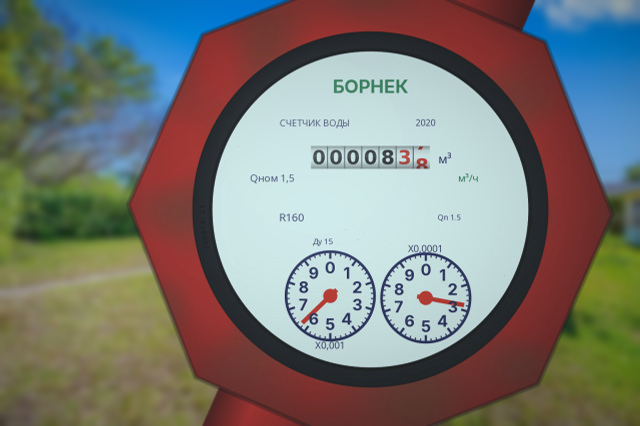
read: 8.3762 m³
